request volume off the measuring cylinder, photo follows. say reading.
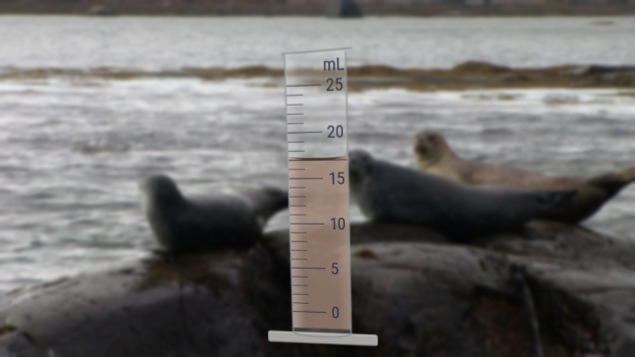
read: 17 mL
